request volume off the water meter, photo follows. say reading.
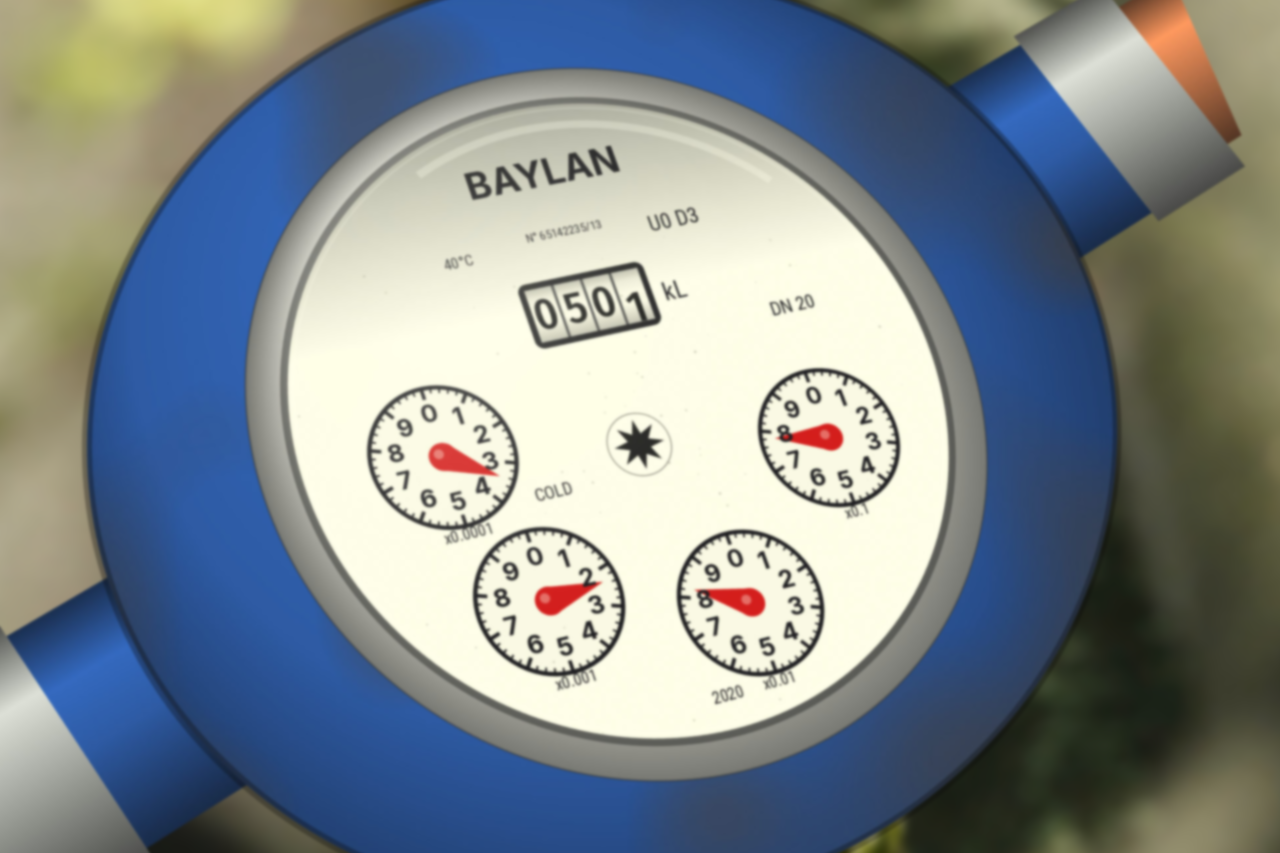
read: 500.7823 kL
